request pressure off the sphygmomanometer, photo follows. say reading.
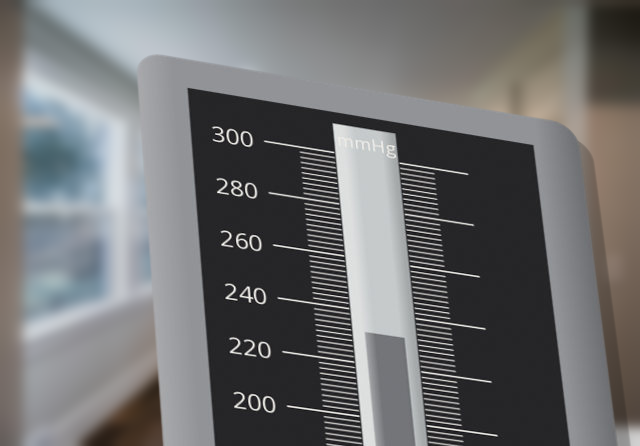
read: 232 mmHg
